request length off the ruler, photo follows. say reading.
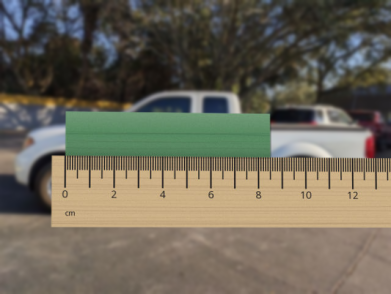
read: 8.5 cm
